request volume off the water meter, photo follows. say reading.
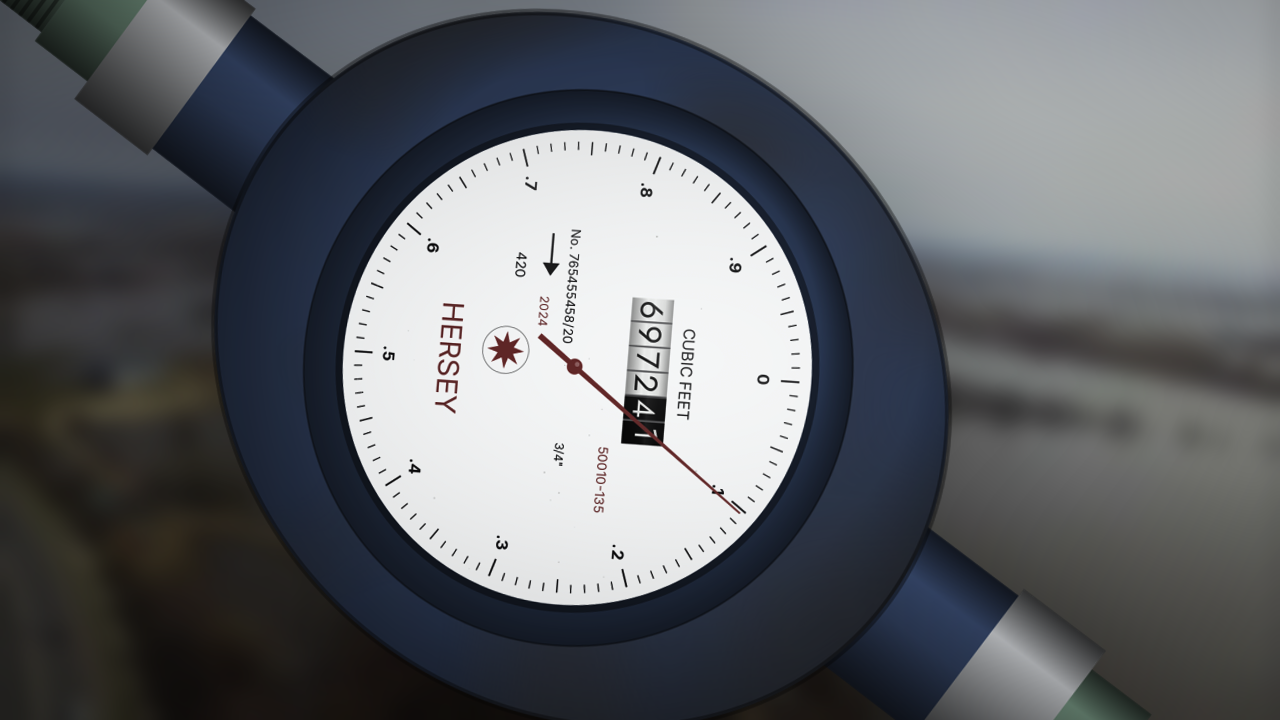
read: 697241.10 ft³
